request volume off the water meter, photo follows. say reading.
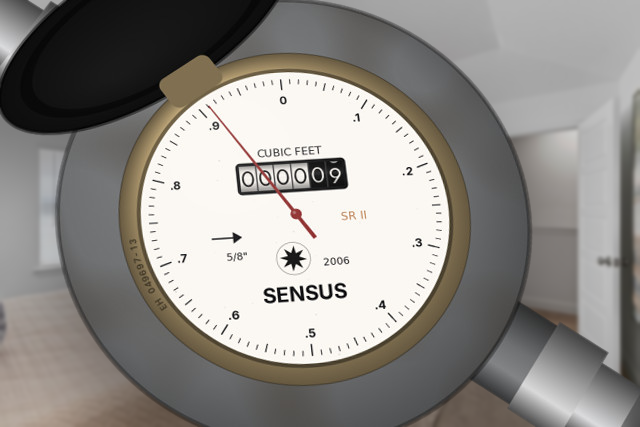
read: 8.91 ft³
